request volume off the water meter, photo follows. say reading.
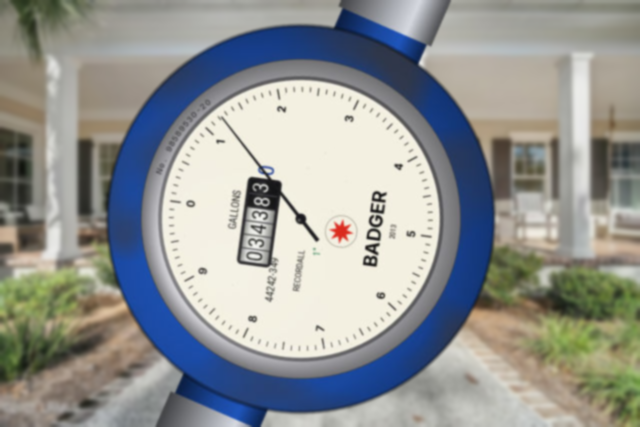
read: 343831.2 gal
